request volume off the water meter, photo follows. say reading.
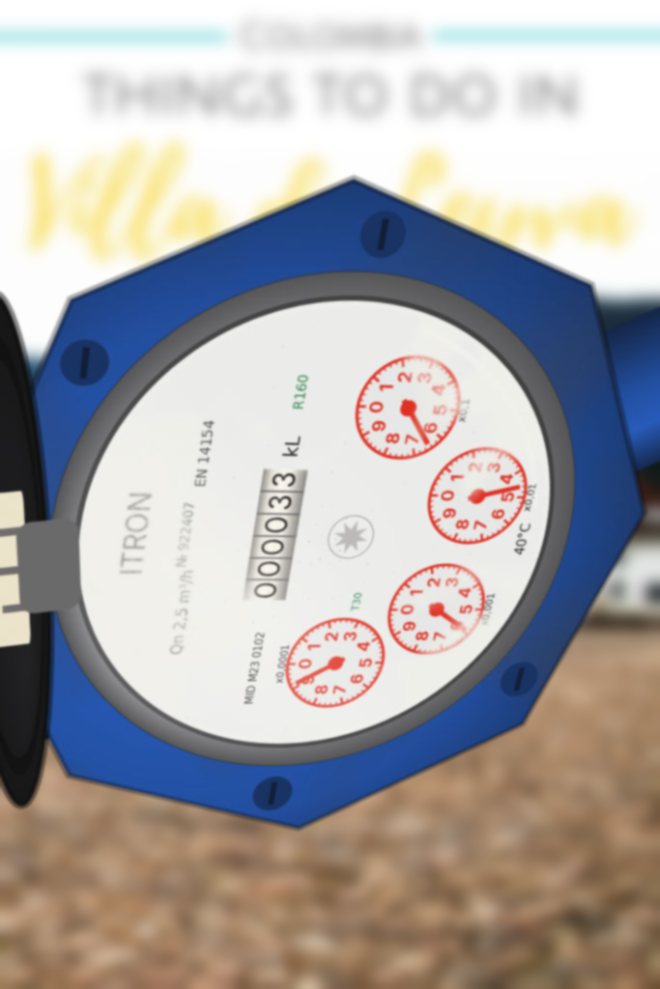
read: 33.6459 kL
